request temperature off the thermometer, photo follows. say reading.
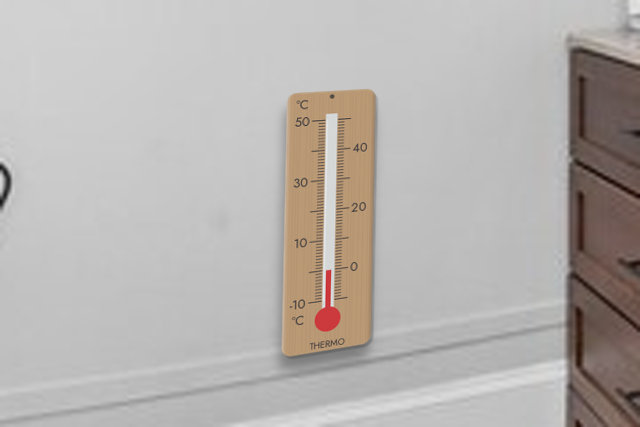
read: 0 °C
